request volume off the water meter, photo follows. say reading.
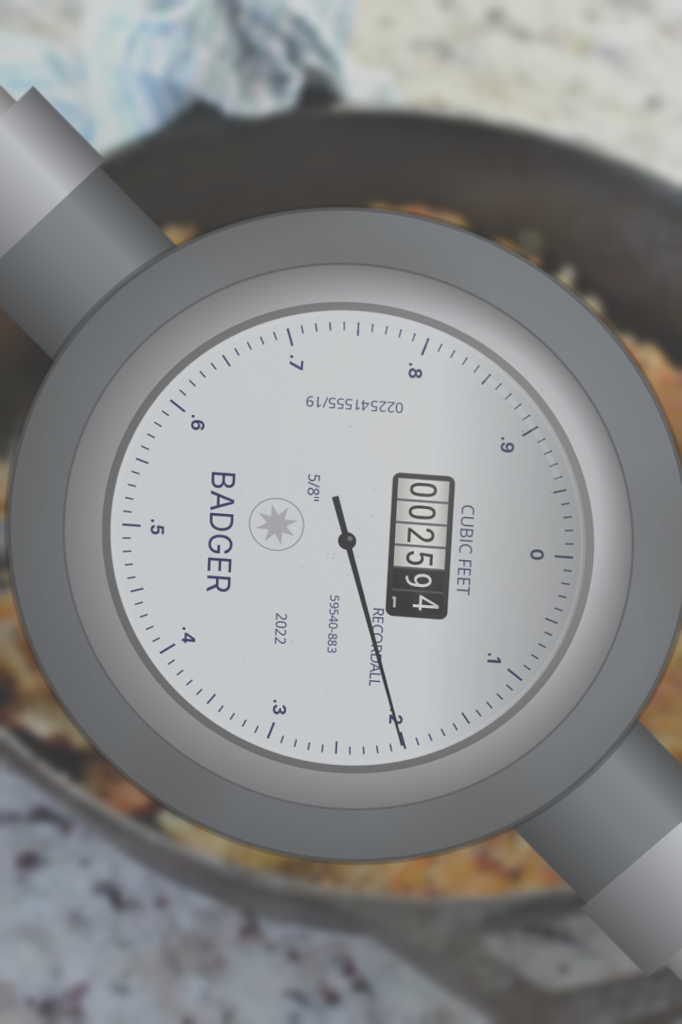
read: 2594.20 ft³
